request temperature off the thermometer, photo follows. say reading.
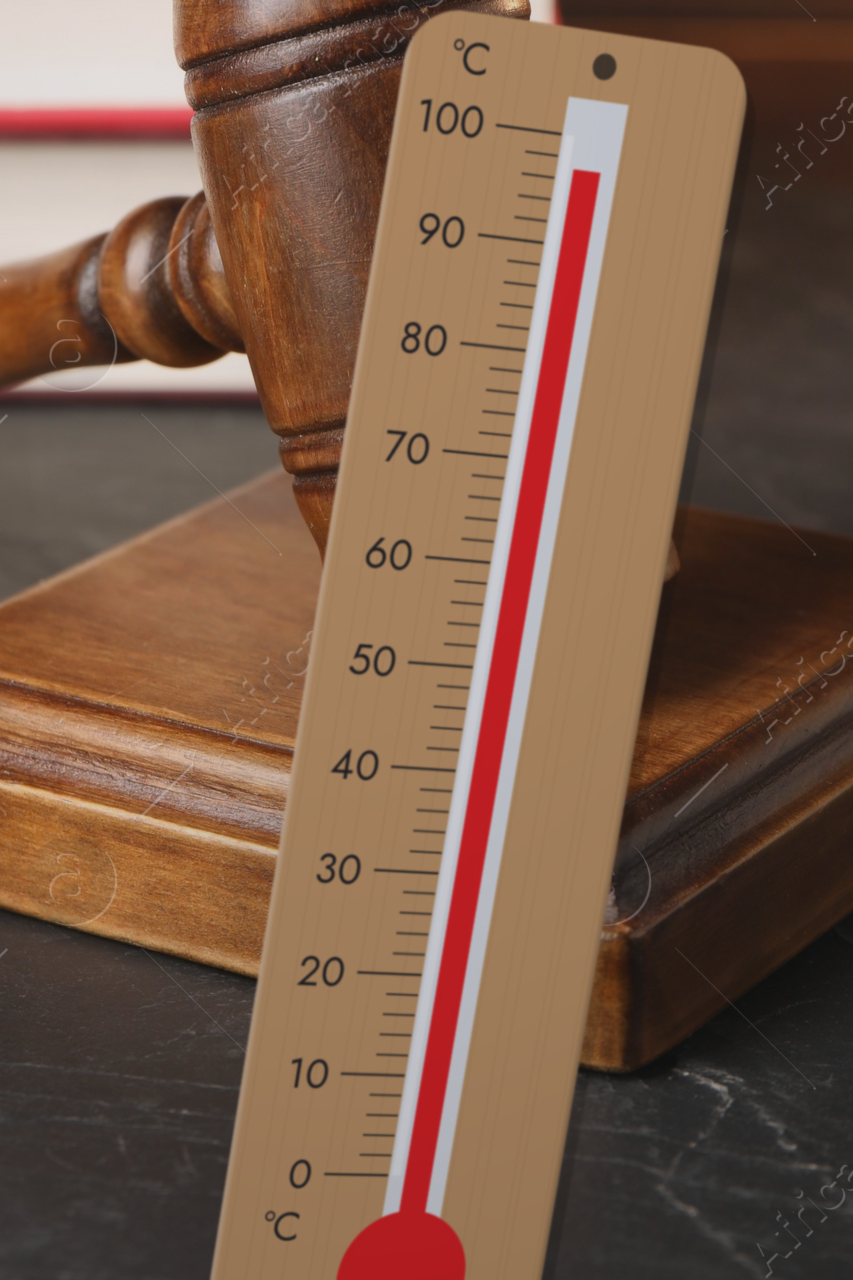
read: 97 °C
